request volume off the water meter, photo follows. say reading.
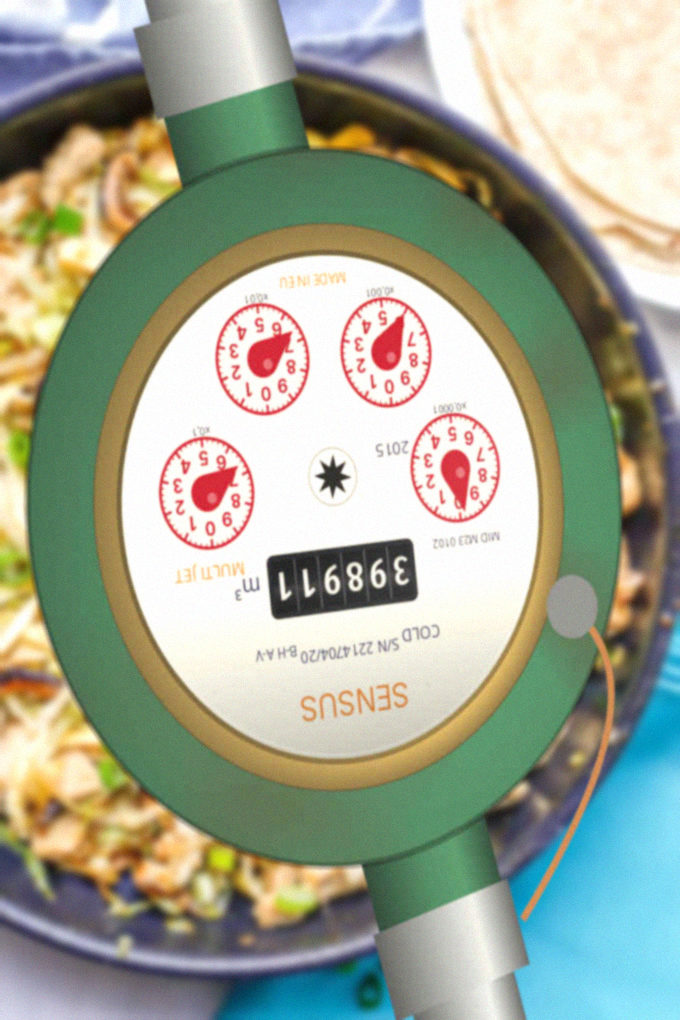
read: 398911.6659 m³
